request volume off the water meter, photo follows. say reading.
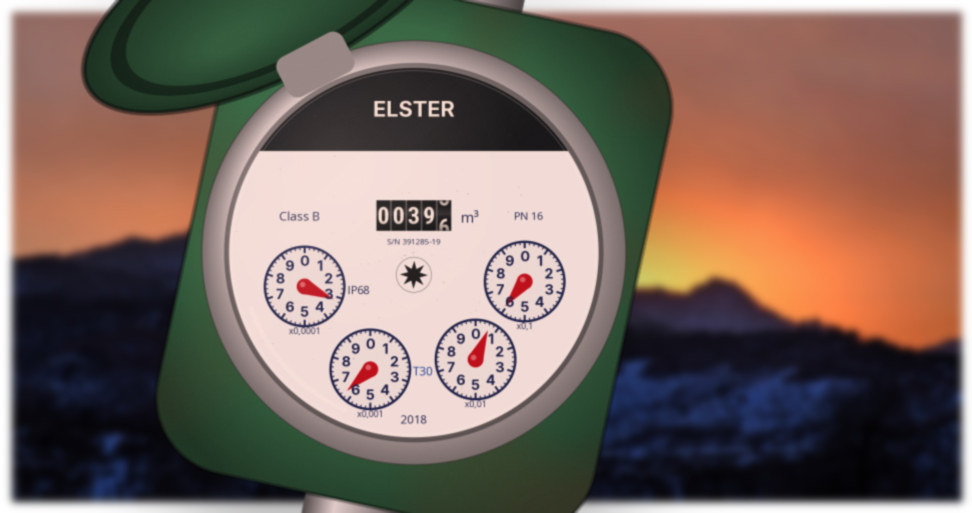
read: 395.6063 m³
